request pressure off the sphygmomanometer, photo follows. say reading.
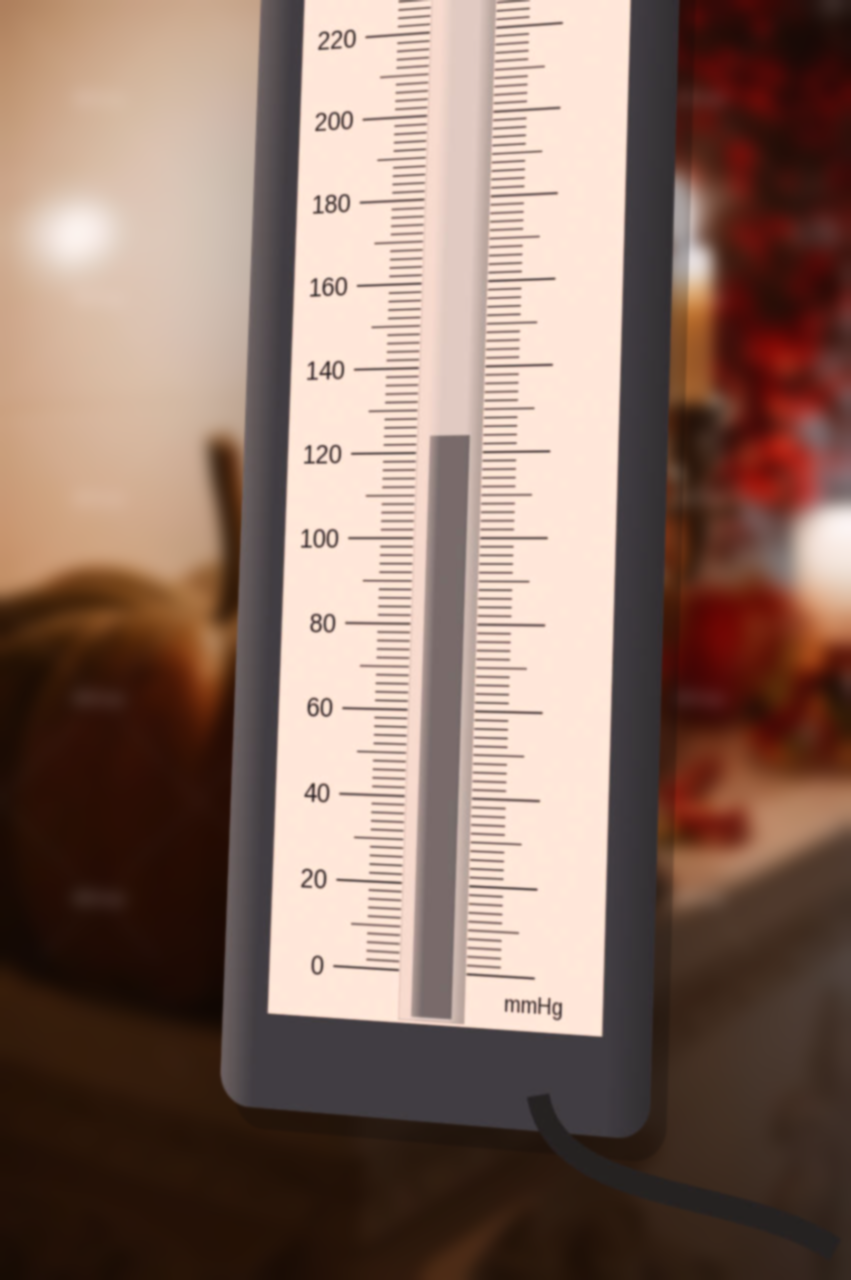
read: 124 mmHg
